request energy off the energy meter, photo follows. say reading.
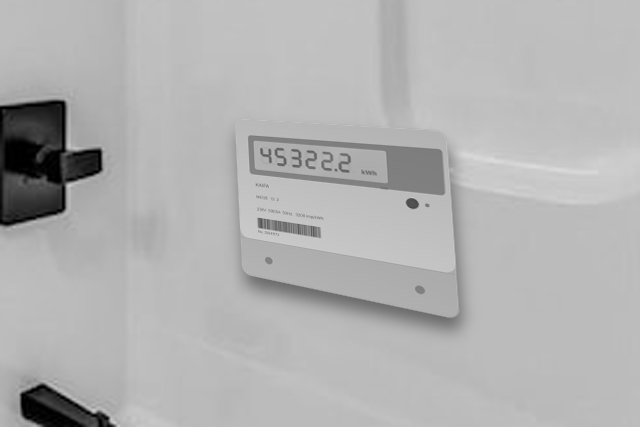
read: 45322.2 kWh
